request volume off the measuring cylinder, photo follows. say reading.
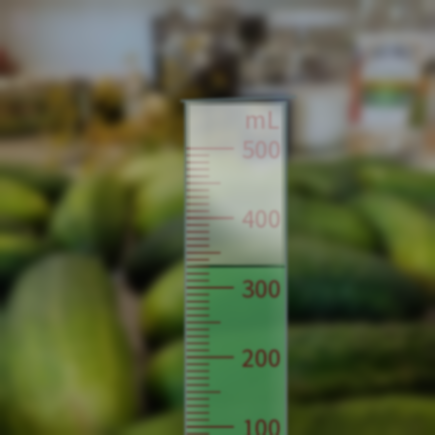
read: 330 mL
